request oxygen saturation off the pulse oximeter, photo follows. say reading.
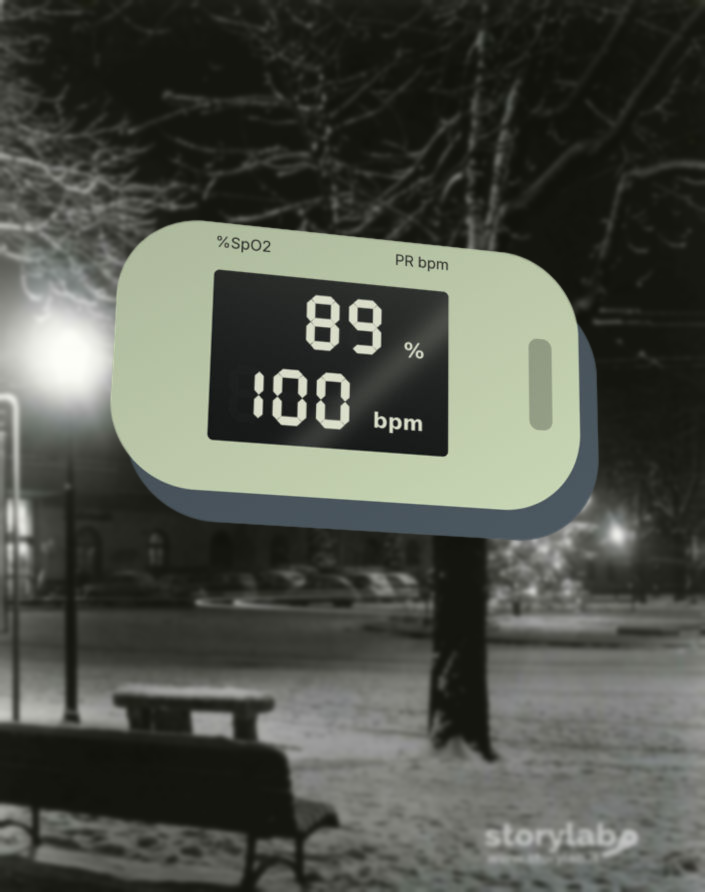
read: 89 %
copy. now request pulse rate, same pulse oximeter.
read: 100 bpm
